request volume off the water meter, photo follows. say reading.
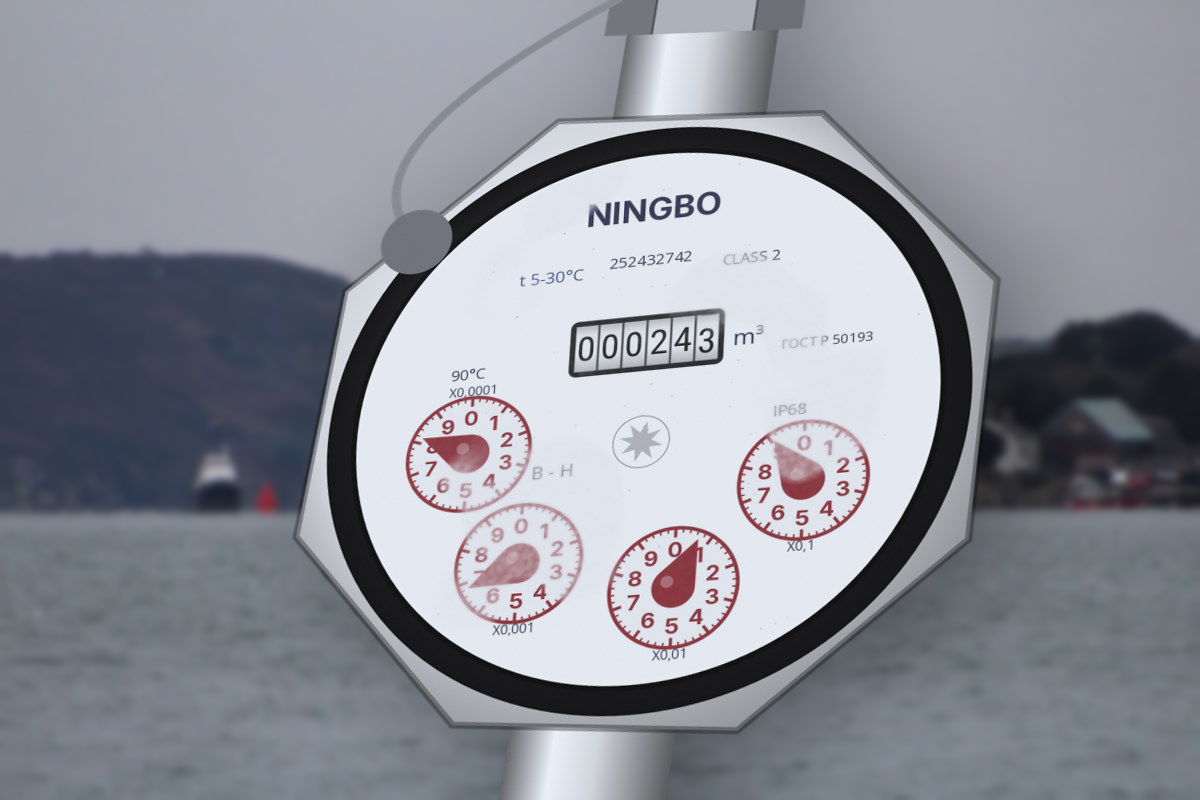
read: 242.9068 m³
